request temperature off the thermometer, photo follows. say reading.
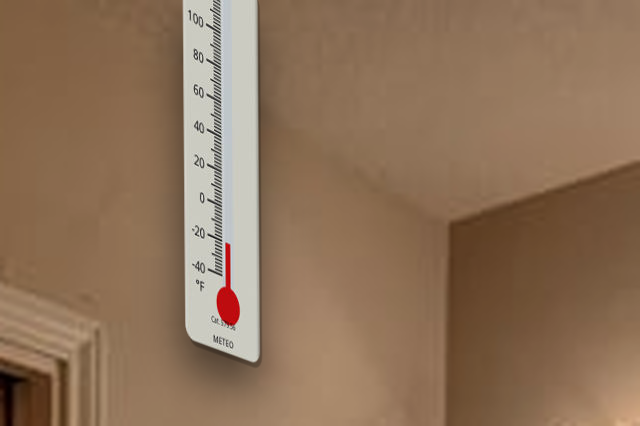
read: -20 °F
